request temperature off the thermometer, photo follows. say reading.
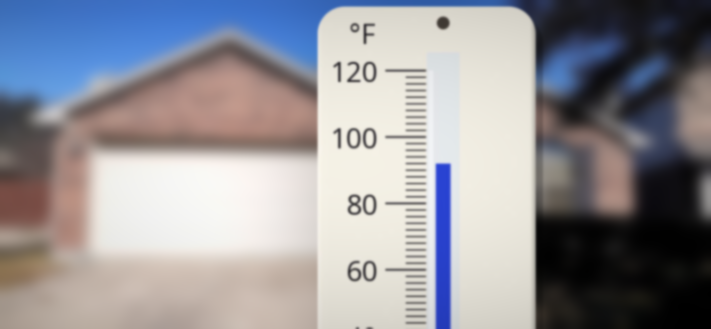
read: 92 °F
